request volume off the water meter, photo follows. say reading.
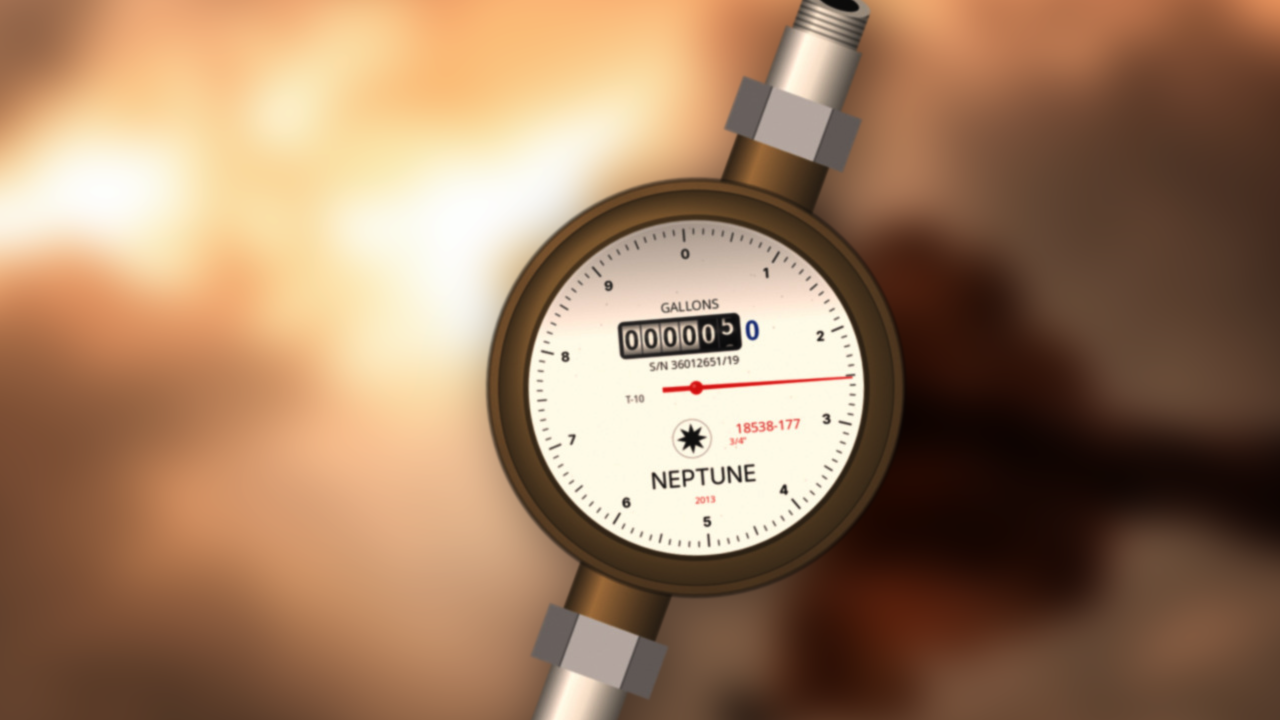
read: 52.5 gal
